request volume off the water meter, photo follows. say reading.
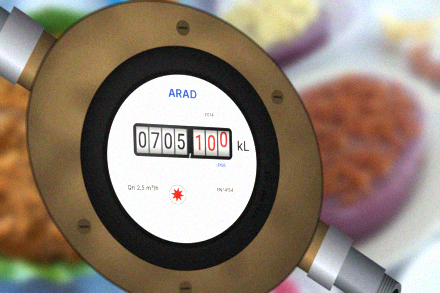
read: 705.100 kL
